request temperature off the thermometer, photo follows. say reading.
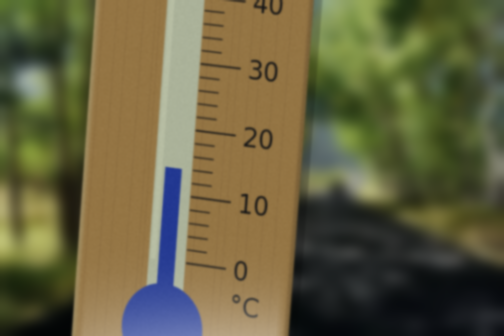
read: 14 °C
